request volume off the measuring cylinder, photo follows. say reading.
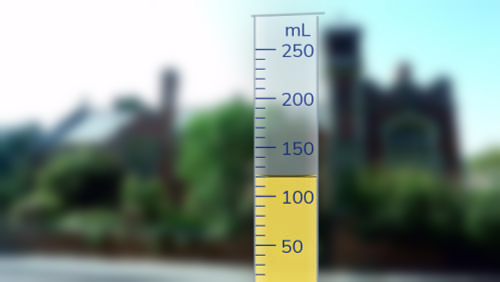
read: 120 mL
